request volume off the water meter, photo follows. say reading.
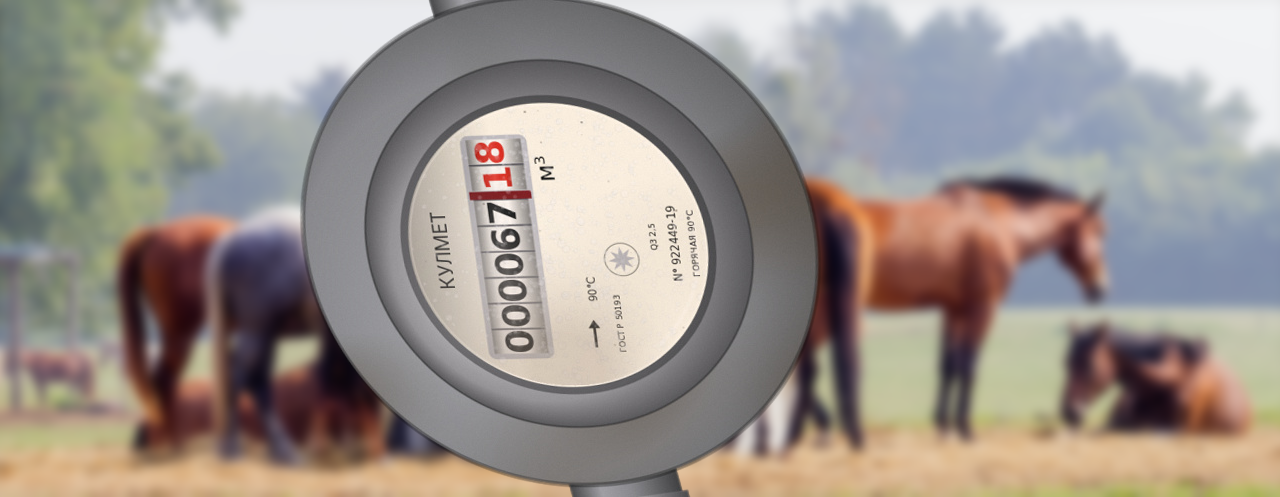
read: 67.18 m³
